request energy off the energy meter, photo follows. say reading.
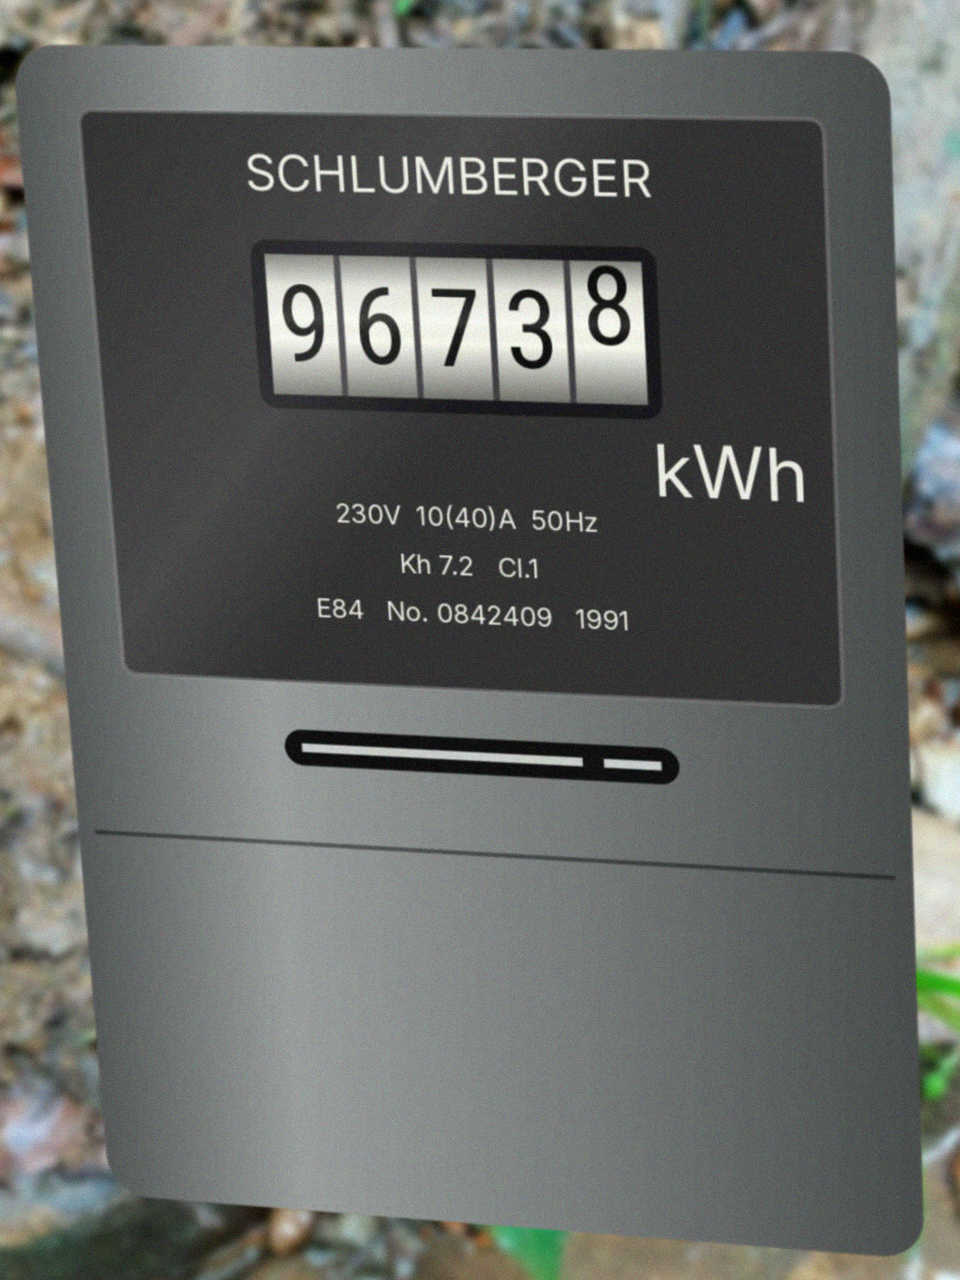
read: 96738 kWh
